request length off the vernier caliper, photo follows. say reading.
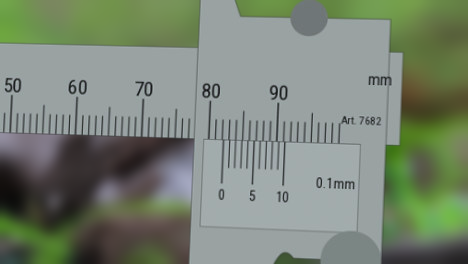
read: 82.2 mm
